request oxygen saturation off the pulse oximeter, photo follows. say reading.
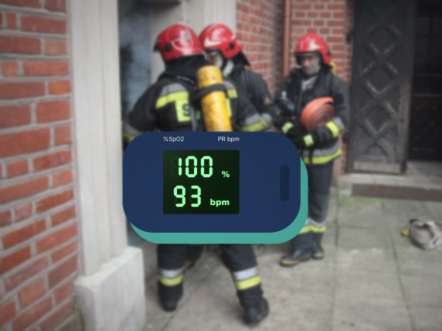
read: 100 %
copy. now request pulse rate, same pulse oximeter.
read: 93 bpm
